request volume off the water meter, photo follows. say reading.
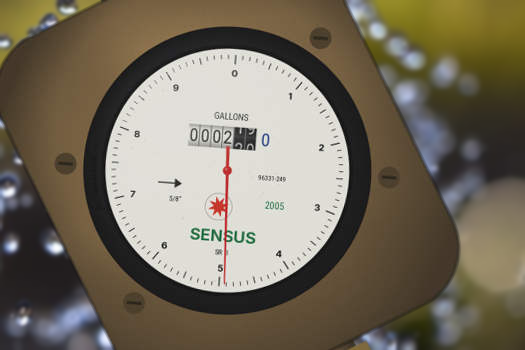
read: 2194.9 gal
